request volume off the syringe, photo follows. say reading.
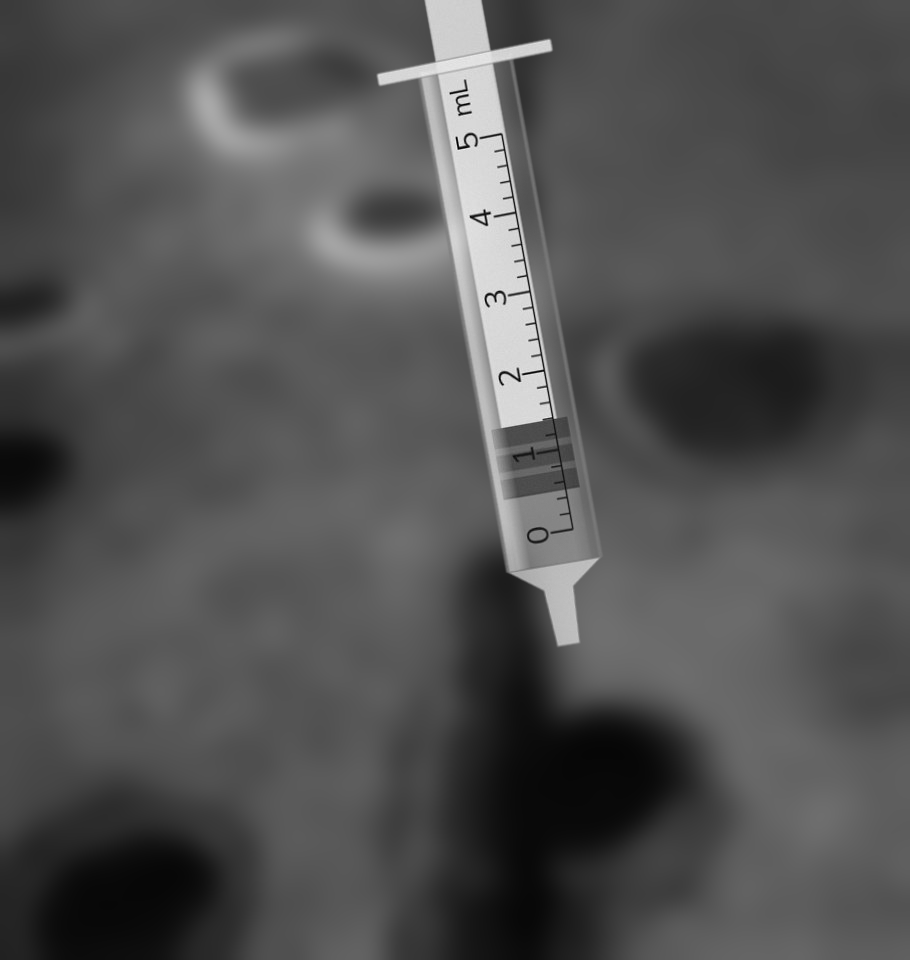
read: 0.5 mL
